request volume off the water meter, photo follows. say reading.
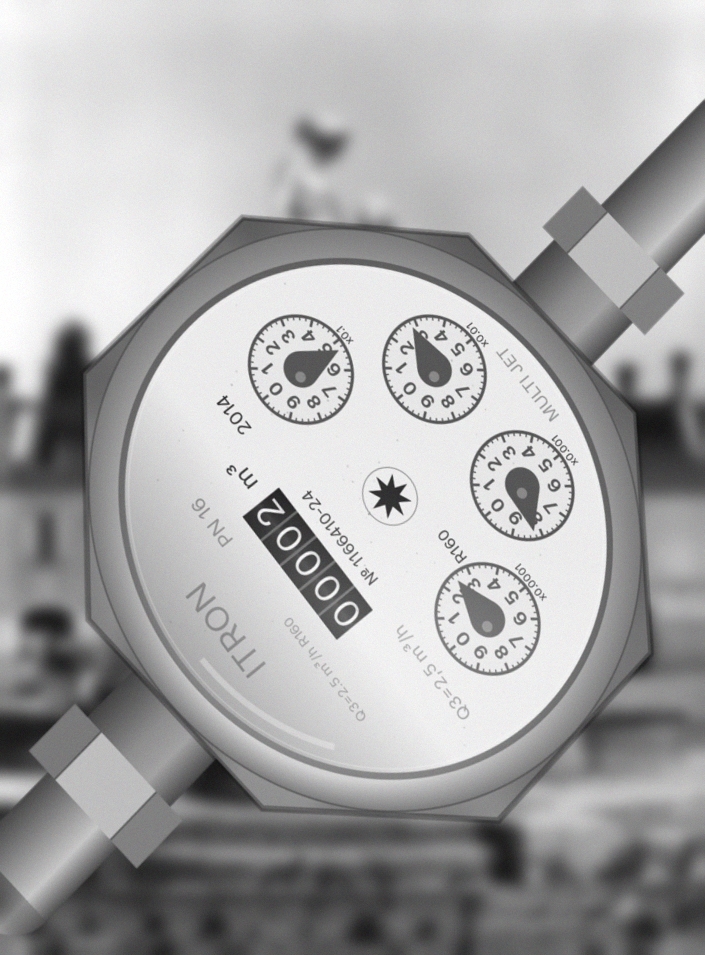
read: 2.5282 m³
